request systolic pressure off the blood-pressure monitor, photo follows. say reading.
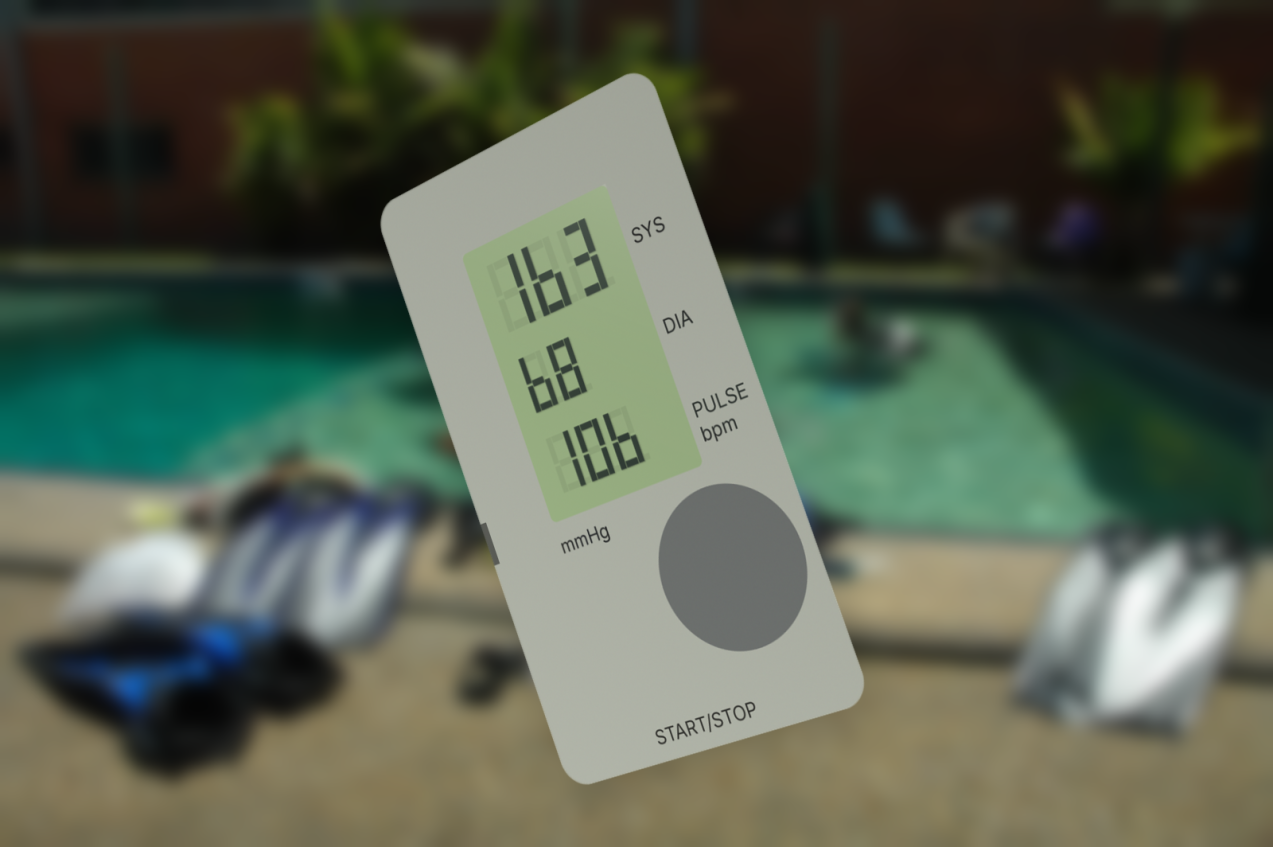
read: 163 mmHg
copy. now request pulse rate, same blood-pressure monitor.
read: 106 bpm
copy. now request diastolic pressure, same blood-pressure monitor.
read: 68 mmHg
